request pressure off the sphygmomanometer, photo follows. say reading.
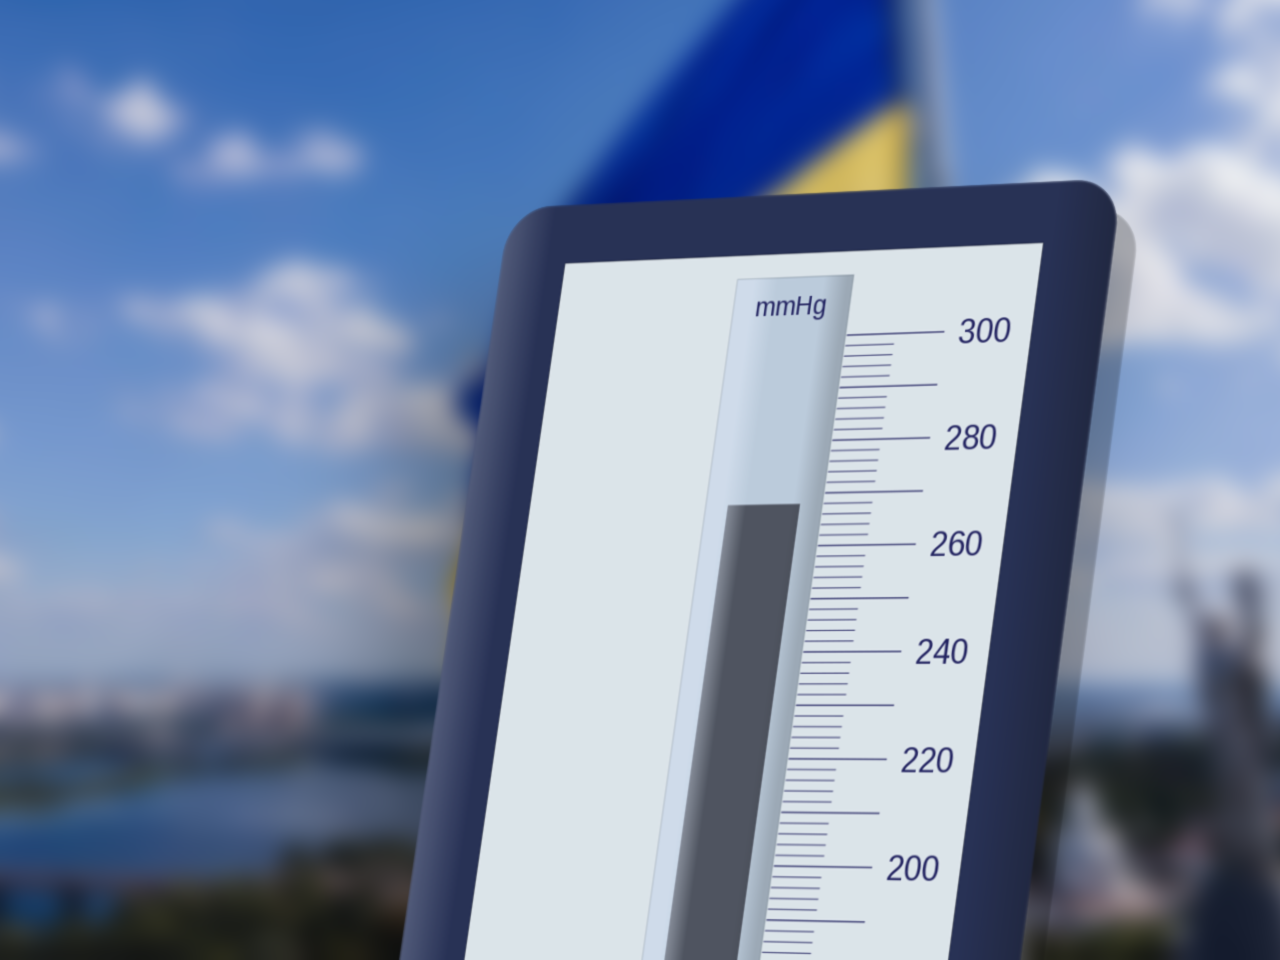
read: 268 mmHg
